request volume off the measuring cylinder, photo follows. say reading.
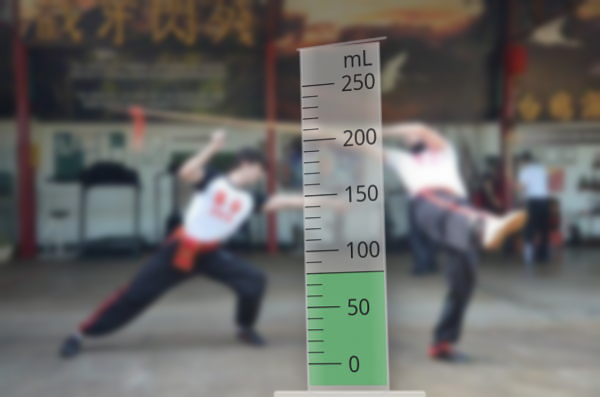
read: 80 mL
